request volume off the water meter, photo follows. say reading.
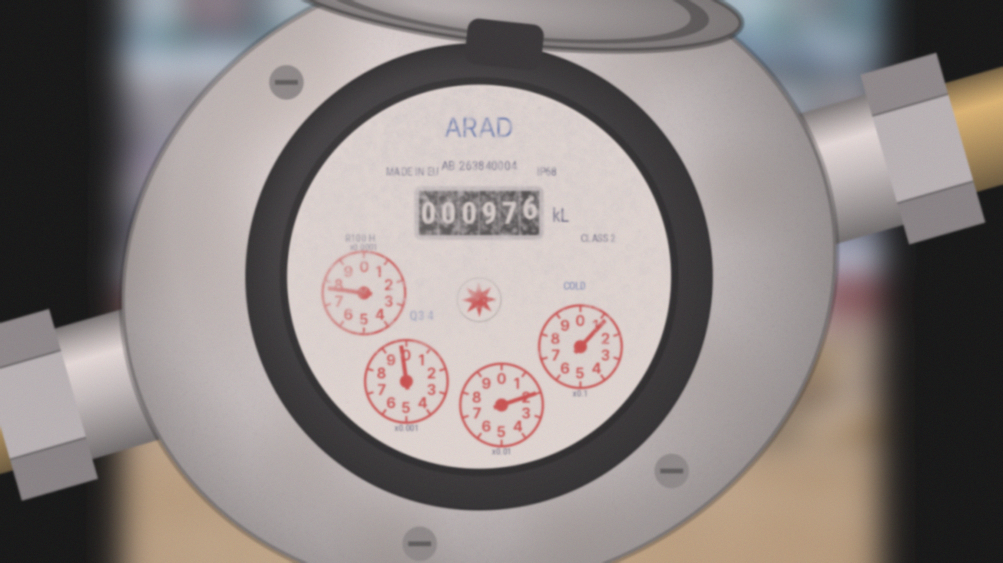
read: 976.1197 kL
